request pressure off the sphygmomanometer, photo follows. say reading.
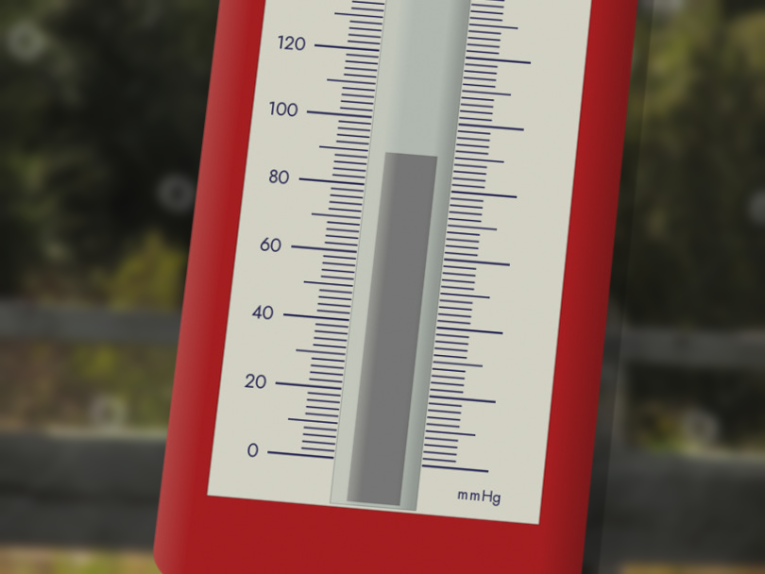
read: 90 mmHg
